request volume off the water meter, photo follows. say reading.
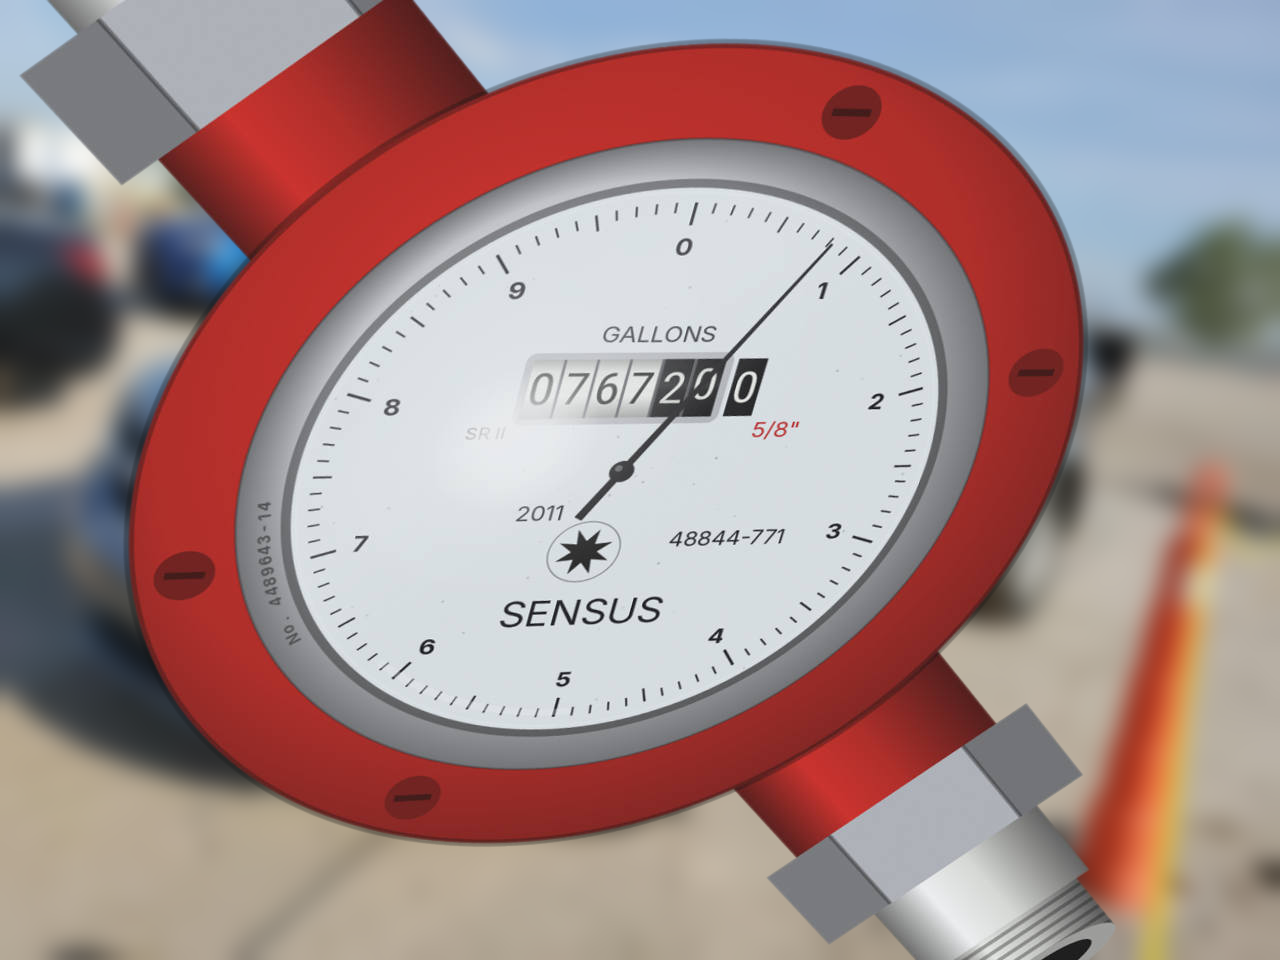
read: 767200.8 gal
